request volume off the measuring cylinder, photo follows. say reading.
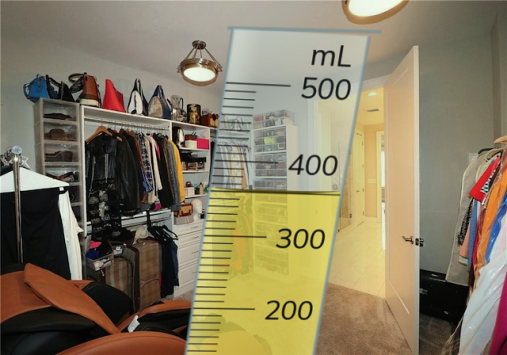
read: 360 mL
